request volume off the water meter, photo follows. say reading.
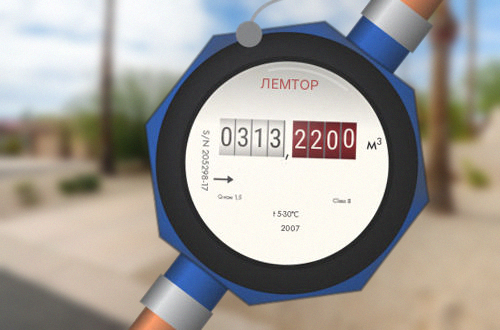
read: 313.2200 m³
